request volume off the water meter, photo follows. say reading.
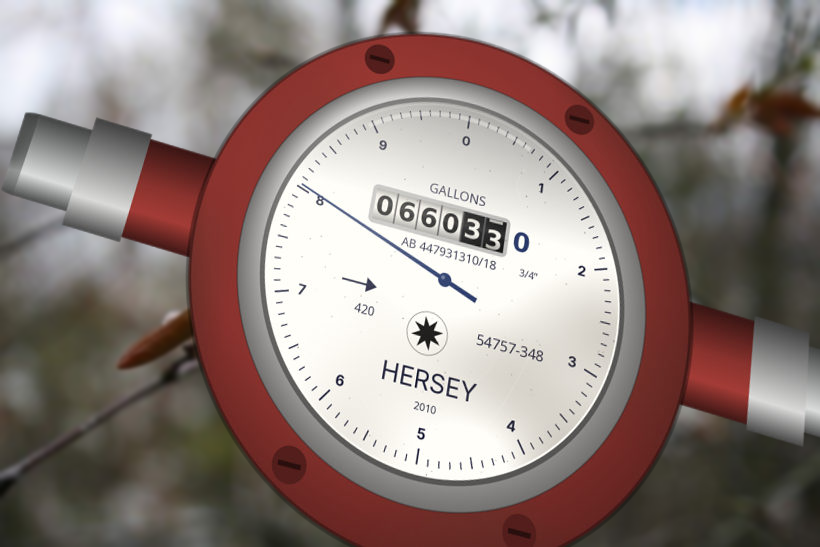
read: 660328.0 gal
